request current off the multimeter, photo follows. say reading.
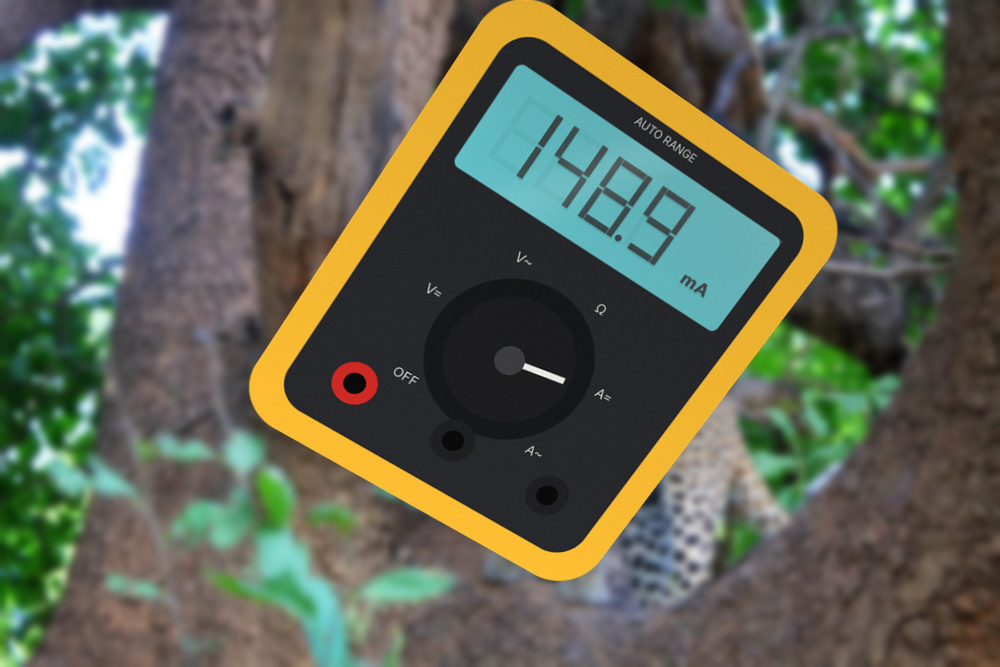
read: 148.9 mA
